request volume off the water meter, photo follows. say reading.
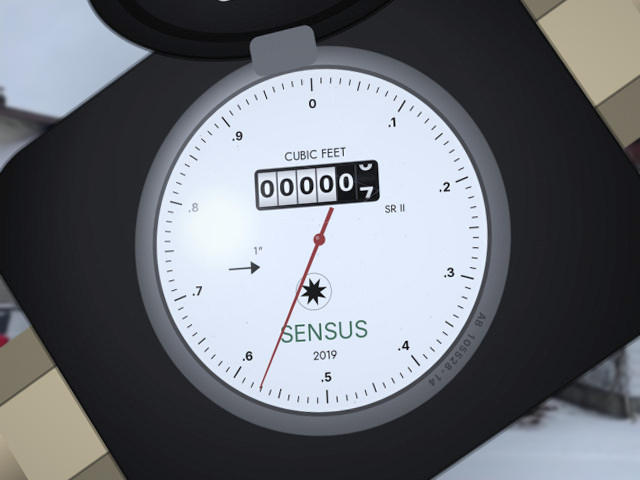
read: 6.57 ft³
